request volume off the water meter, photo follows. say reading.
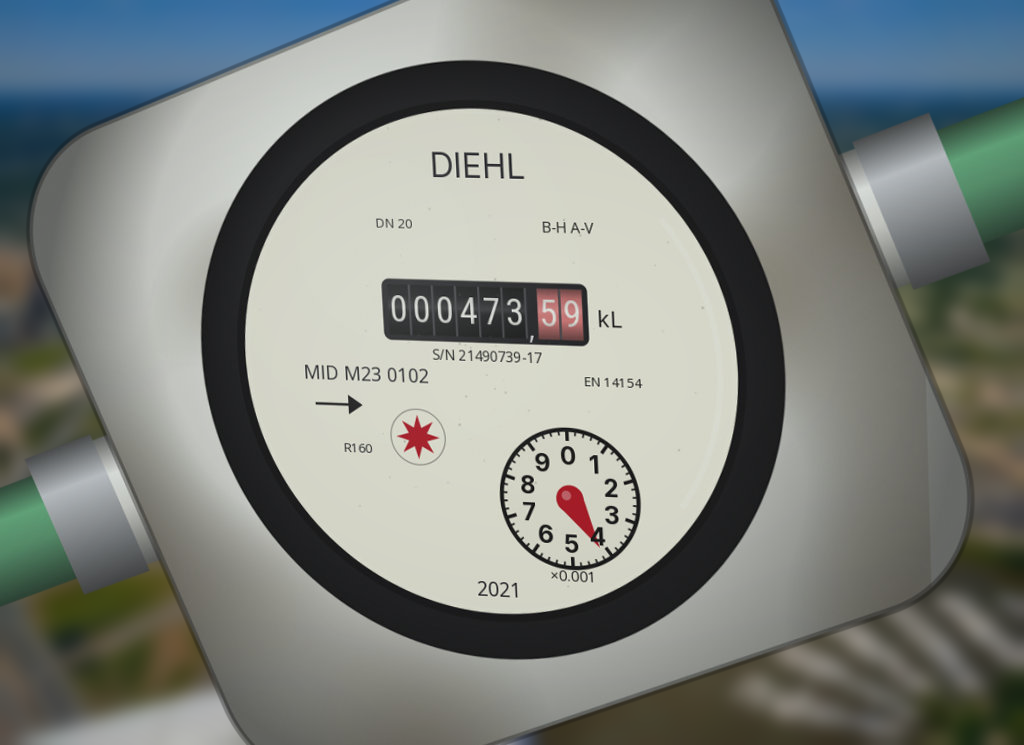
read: 473.594 kL
